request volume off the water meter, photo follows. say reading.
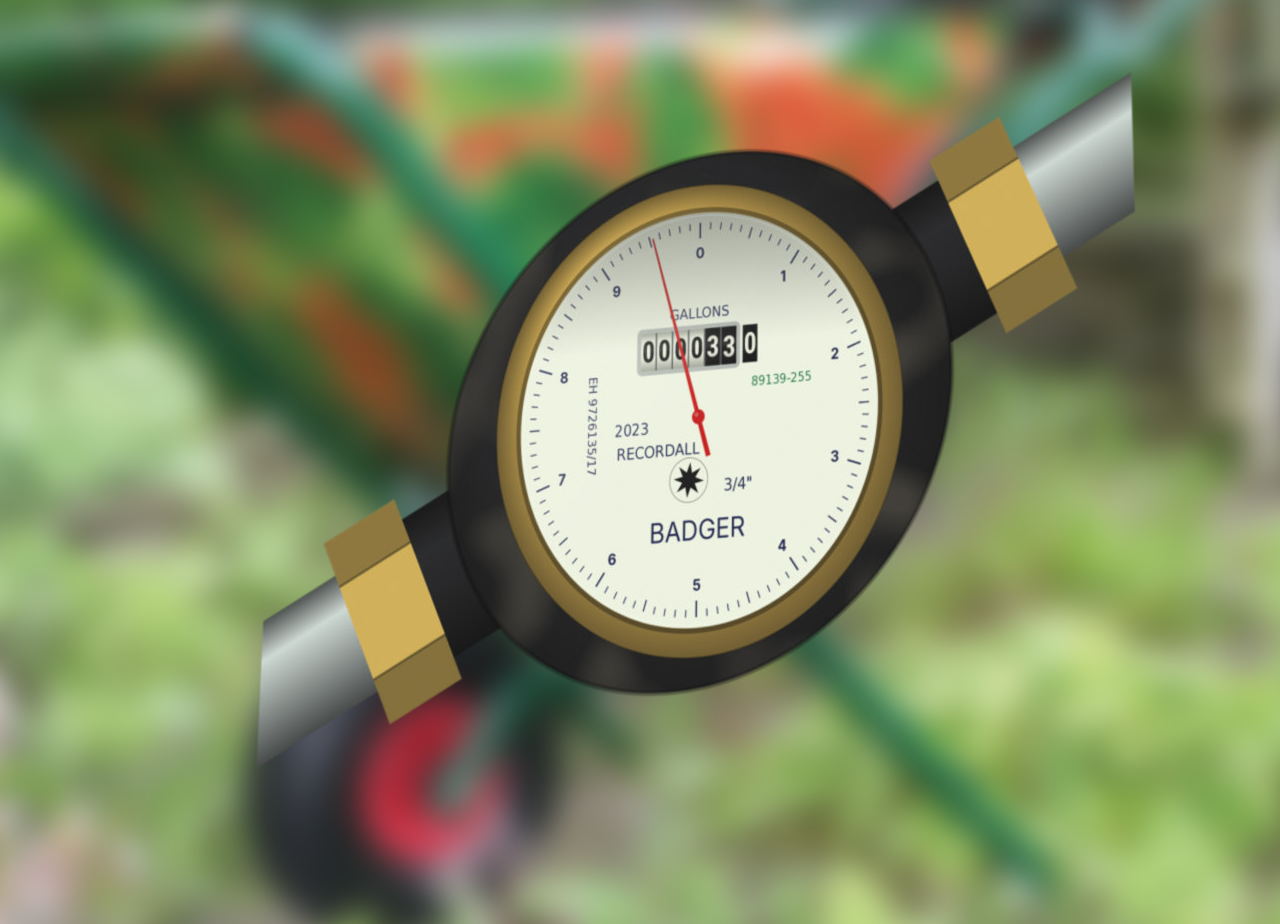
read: 329.5 gal
